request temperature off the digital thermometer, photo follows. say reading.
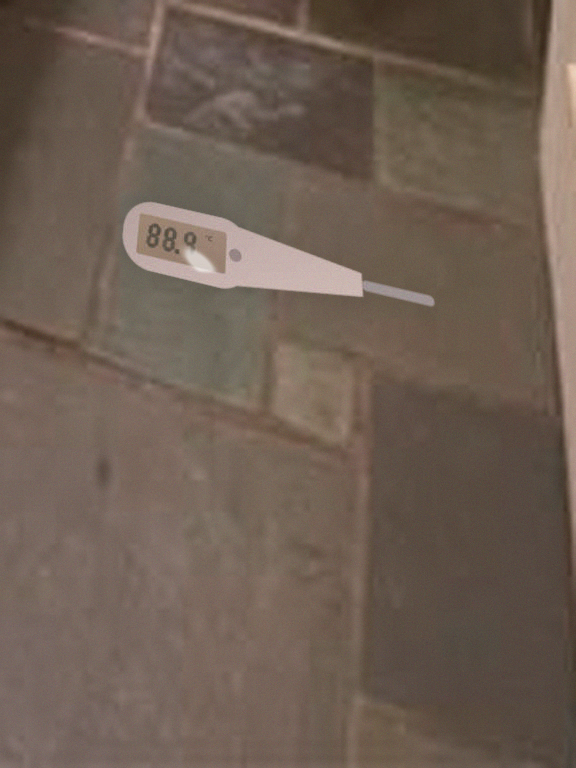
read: 88.9 °C
